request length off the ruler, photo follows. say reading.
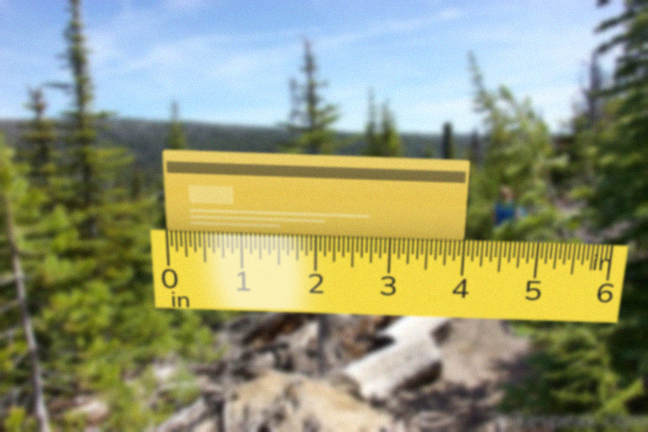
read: 4 in
